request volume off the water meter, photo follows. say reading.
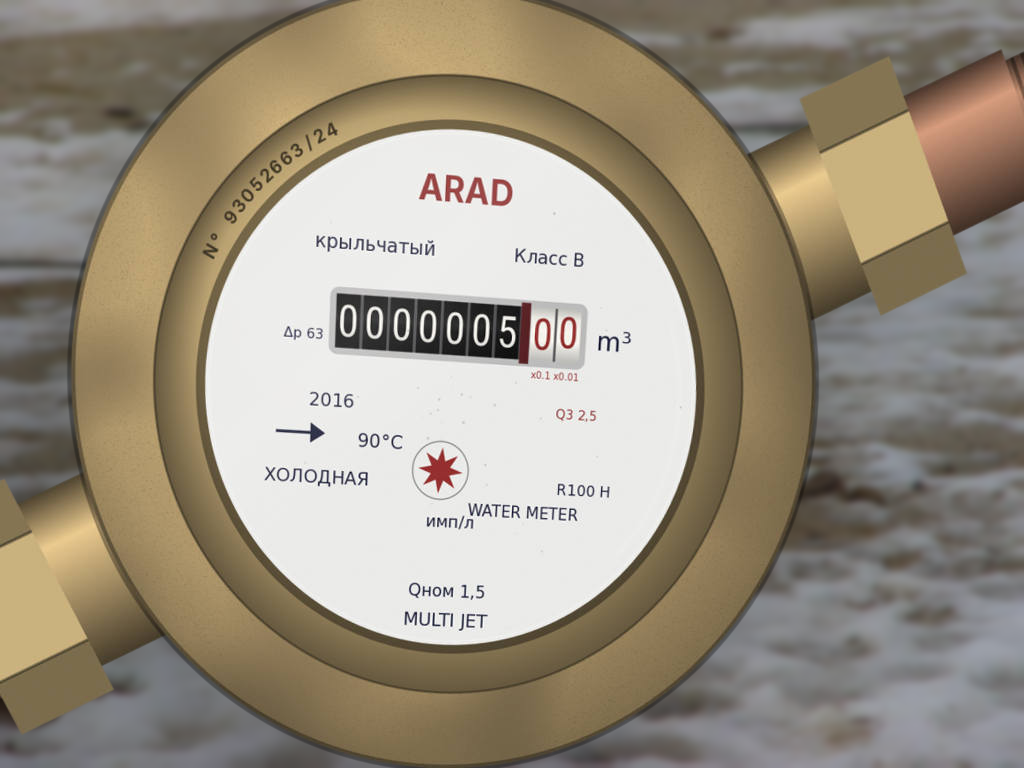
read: 5.00 m³
